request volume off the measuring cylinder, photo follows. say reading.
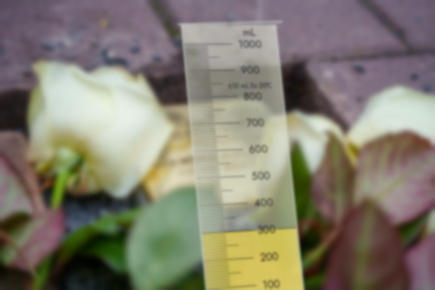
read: 300 mL
